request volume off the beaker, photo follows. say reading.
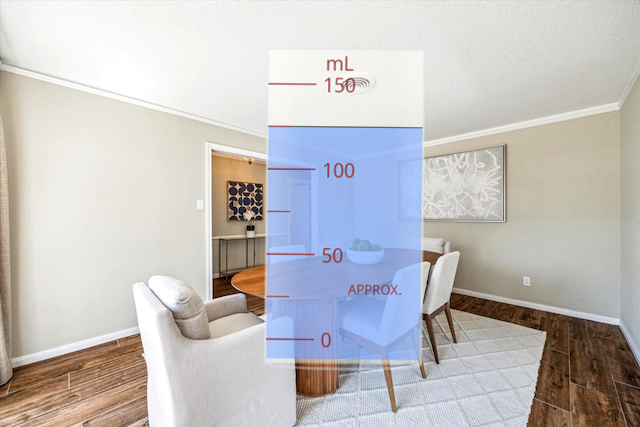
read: 125 mL
